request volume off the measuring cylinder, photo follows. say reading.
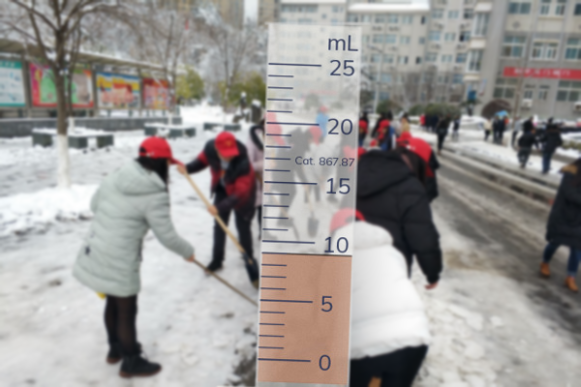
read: 9 mL
